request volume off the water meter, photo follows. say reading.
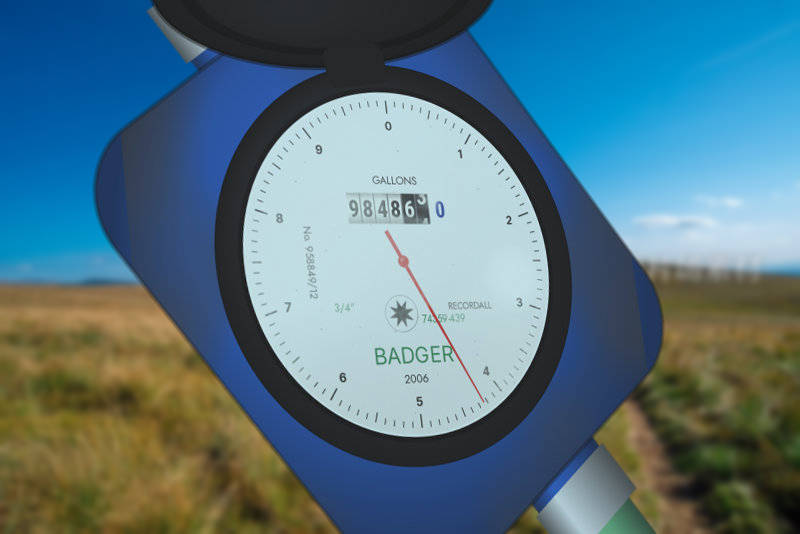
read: 9848634.2 gal
